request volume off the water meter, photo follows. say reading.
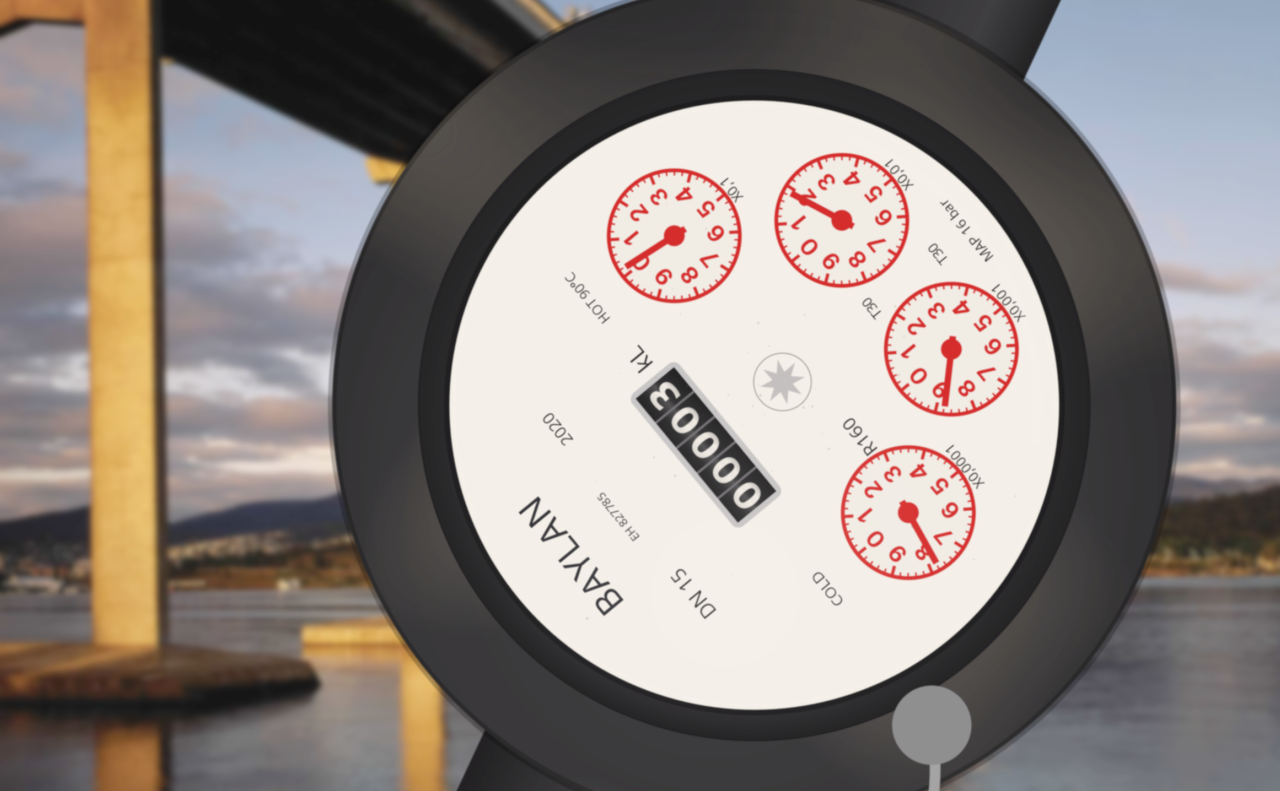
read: 3.0187 kL
